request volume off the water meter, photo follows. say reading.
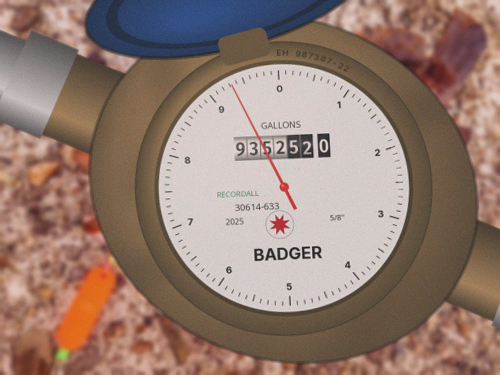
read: 9352519.3 gal
